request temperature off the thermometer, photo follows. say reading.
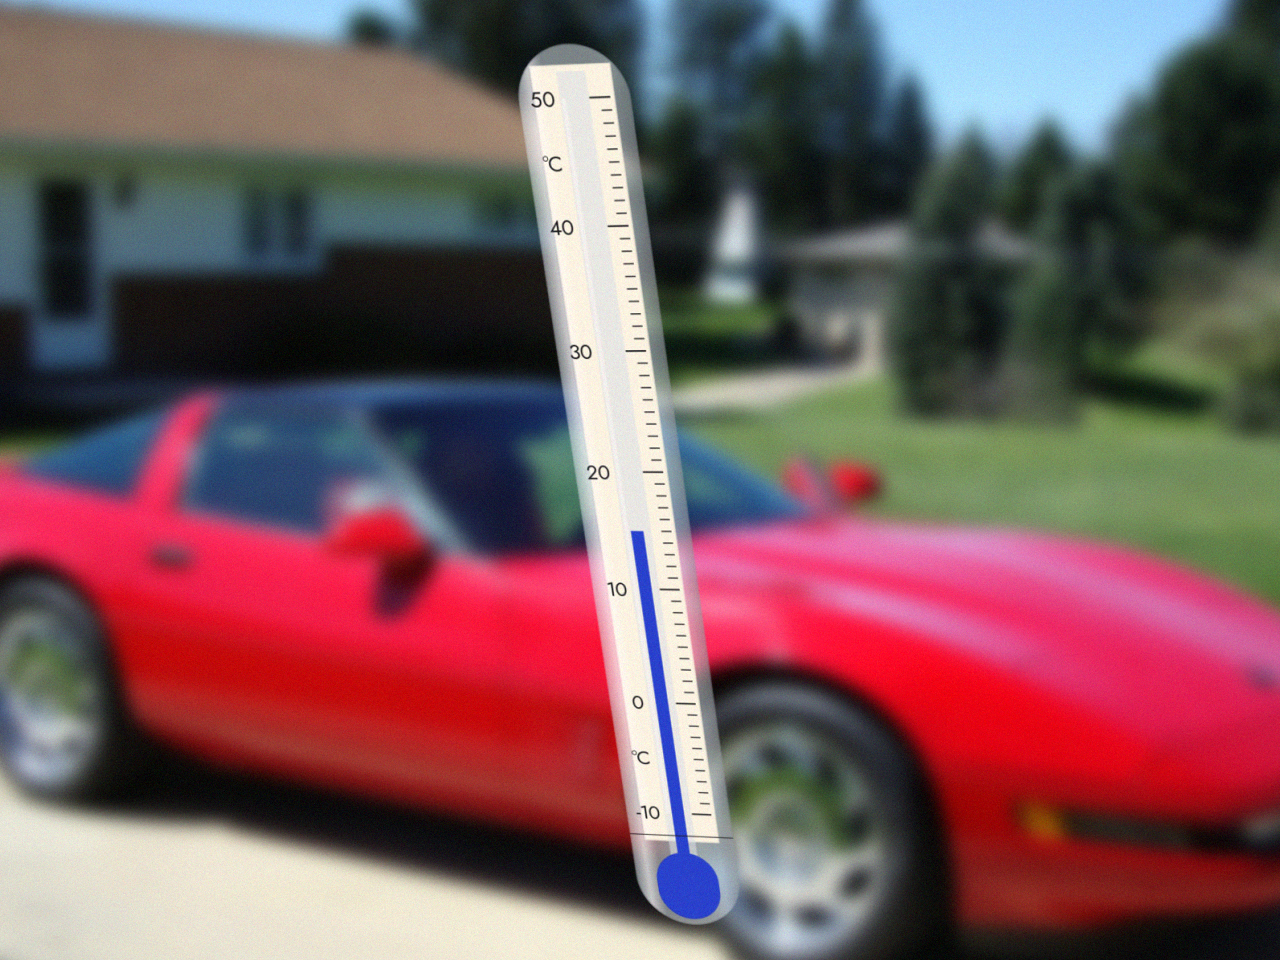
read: 15 °C
